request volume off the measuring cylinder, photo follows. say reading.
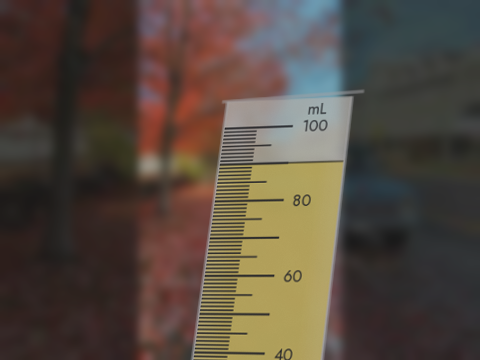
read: 90 mL
